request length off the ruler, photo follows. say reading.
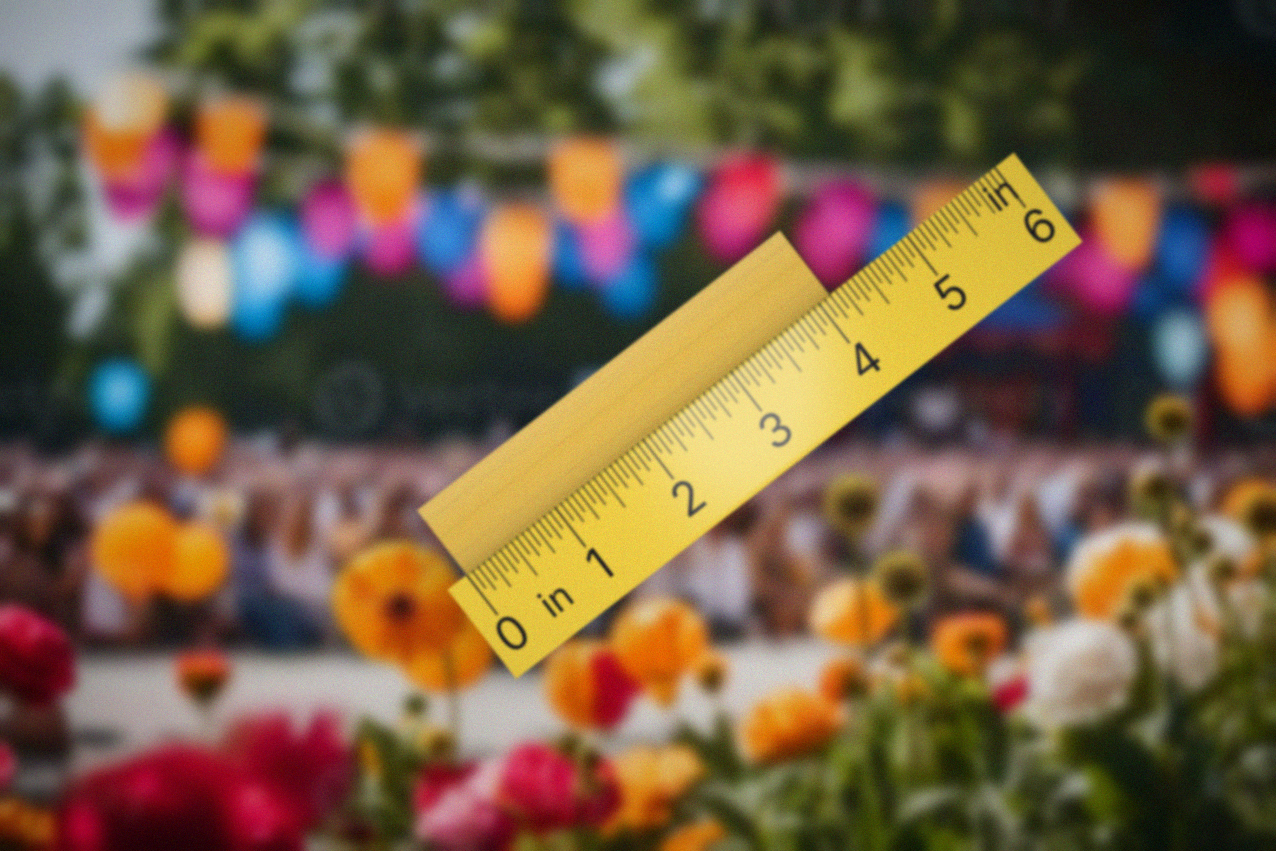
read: 4.125 in
